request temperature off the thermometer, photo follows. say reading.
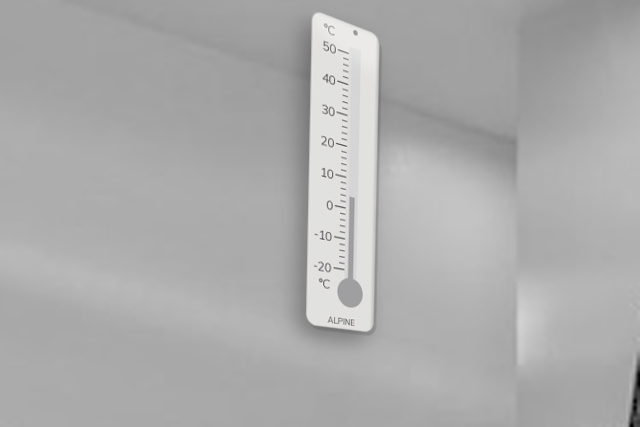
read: 4 °C
